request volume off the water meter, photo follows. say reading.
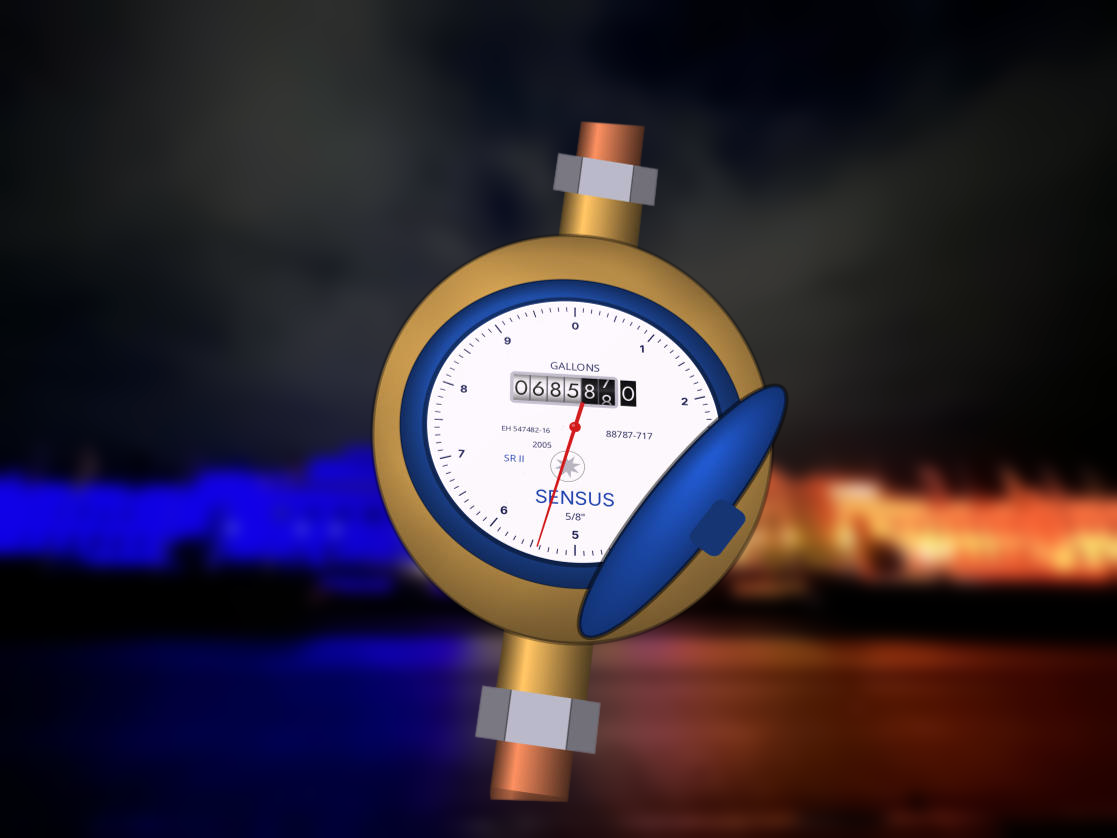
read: 685875.4 gal
